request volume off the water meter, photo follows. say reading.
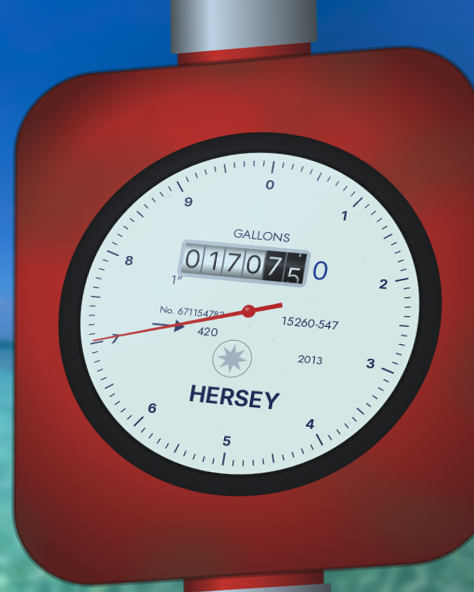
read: 170747.0 gal
